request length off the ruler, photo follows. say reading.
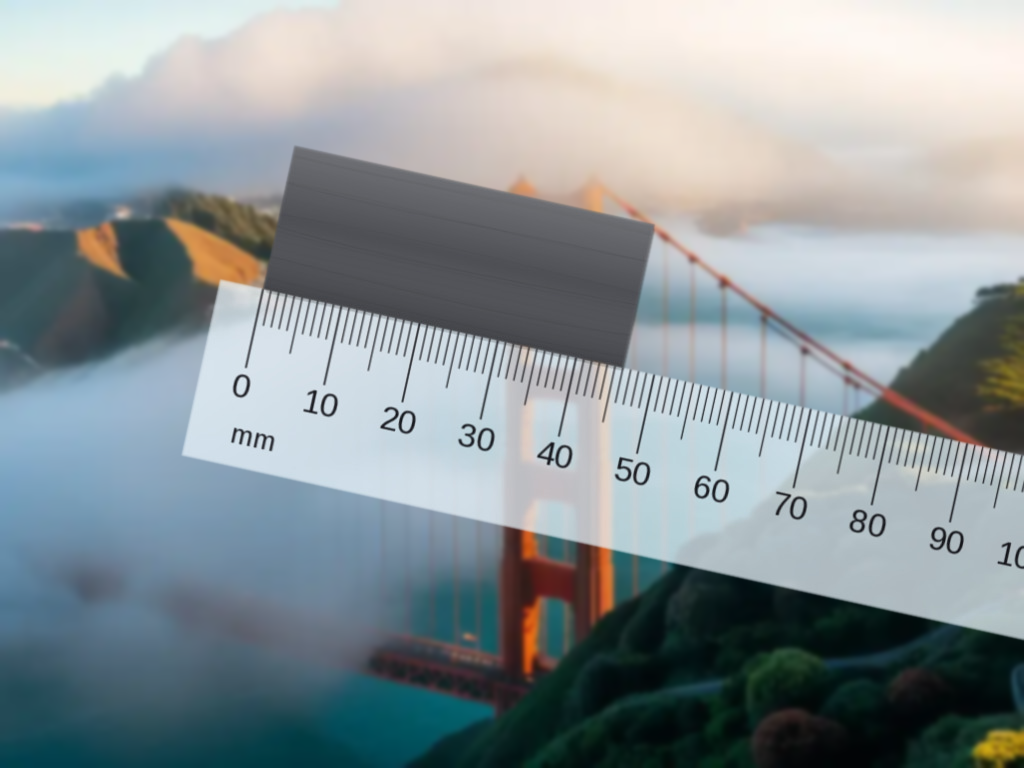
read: 46 mm
